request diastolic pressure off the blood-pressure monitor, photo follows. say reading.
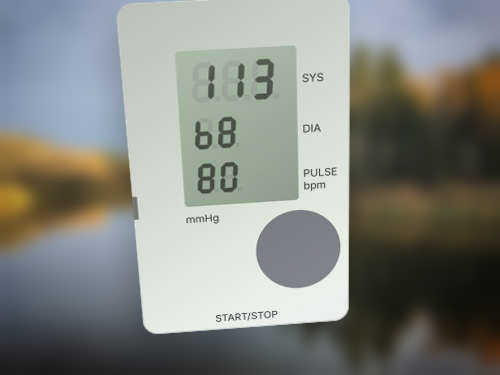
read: 68 mmHg
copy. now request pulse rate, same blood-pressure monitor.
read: 80 bpm
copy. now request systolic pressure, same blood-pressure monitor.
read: 113 mmHg
